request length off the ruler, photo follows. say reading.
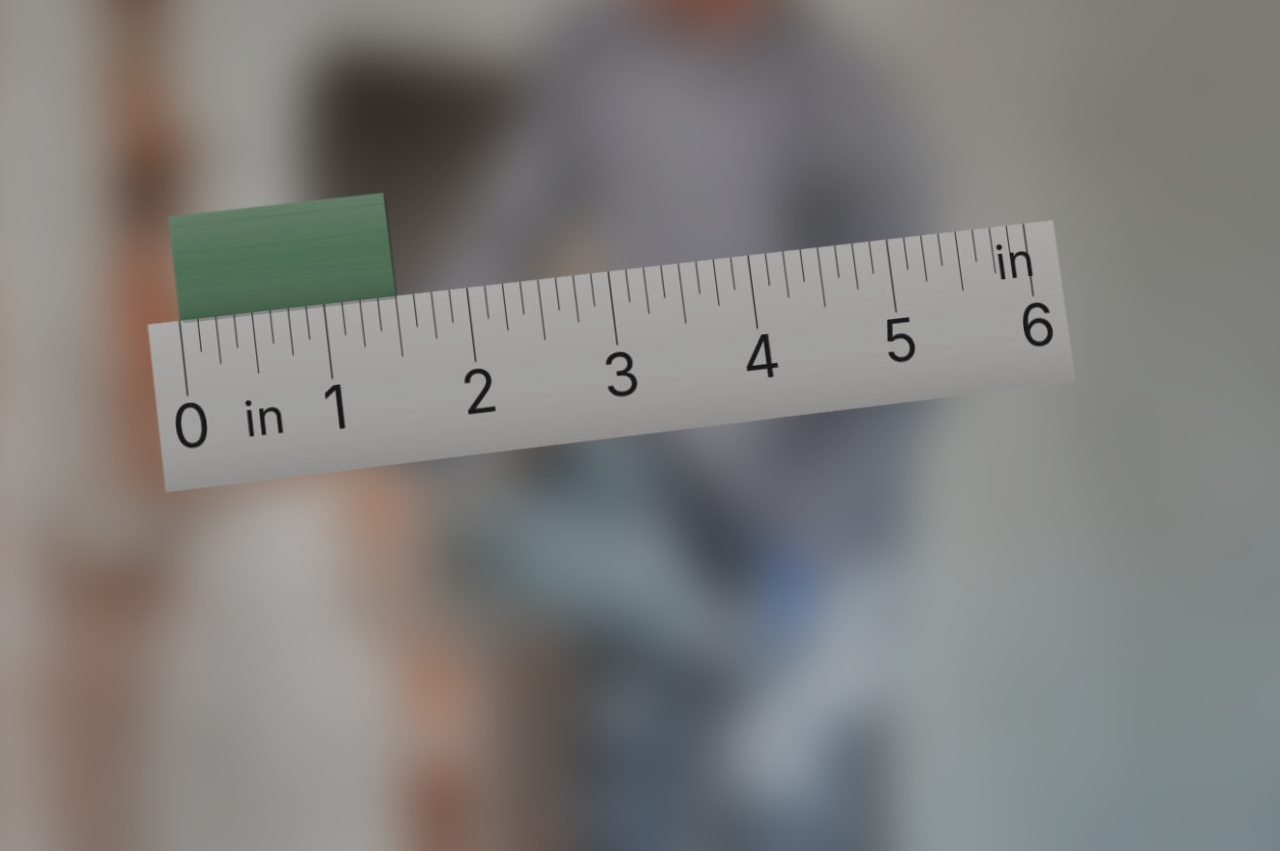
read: 1.5 in
